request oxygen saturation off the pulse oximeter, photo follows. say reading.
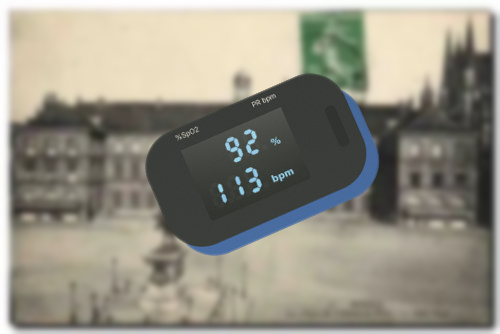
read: 92 %
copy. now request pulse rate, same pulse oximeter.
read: 113 bpm
